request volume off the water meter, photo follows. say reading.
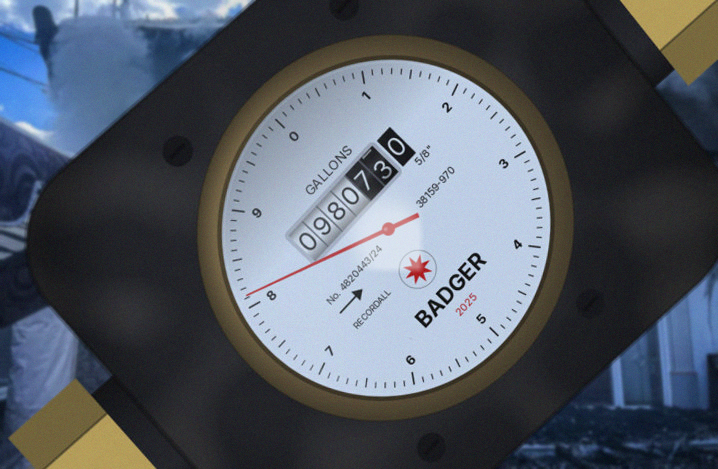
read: 980728.1 gal
